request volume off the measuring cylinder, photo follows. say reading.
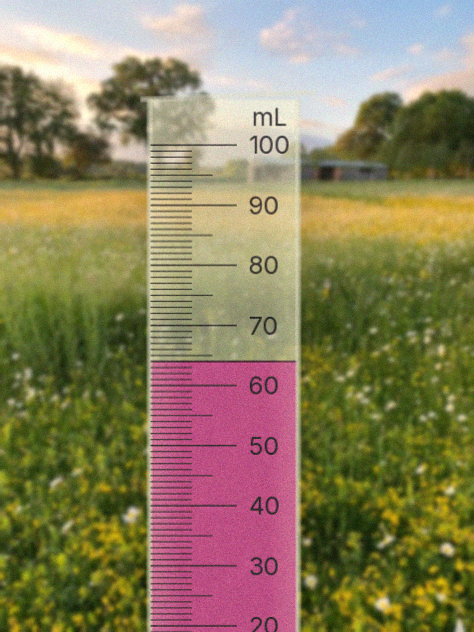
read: 64 mL
